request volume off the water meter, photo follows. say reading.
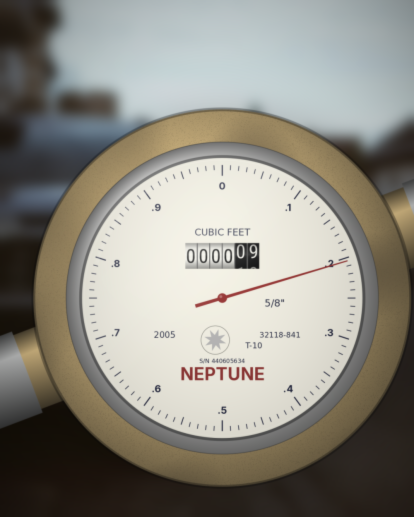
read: 9.20 ft³
